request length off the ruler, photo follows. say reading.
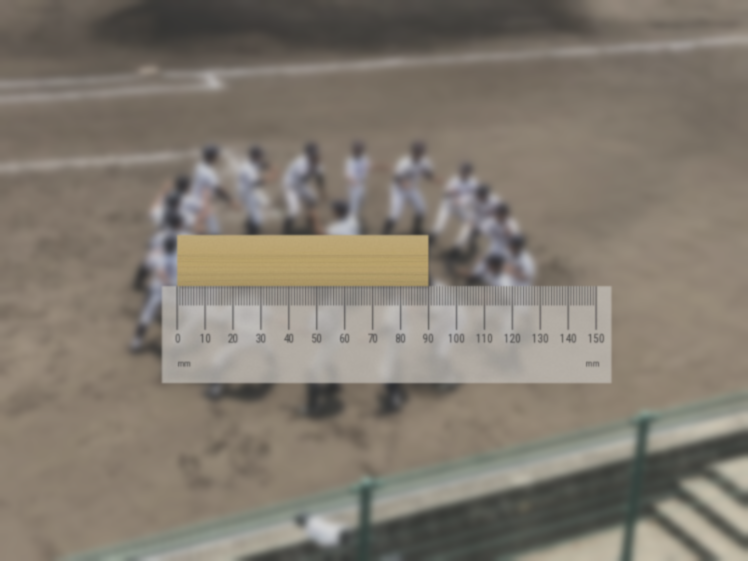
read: 90 mm
